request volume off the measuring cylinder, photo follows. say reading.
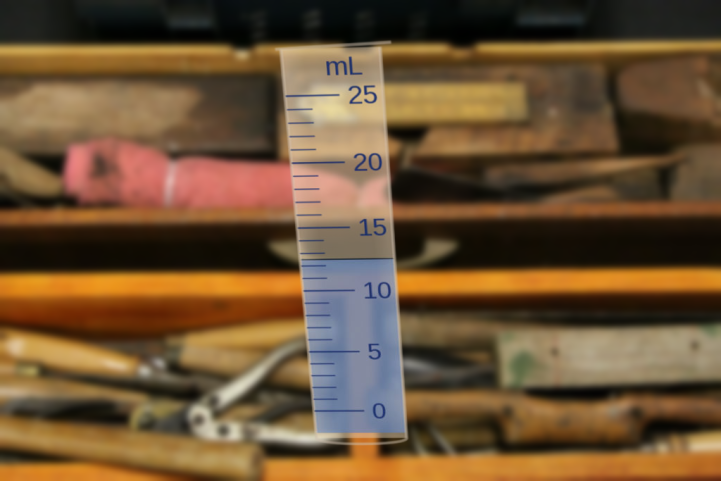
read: 12.5 mL
